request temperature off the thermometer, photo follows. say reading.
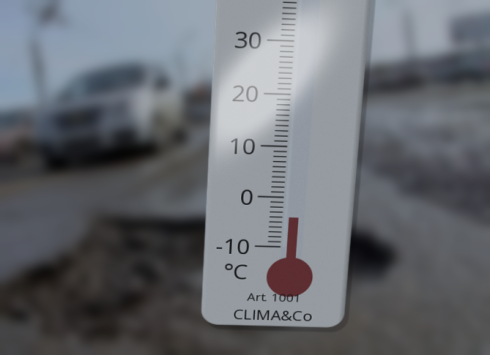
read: -4 °C
